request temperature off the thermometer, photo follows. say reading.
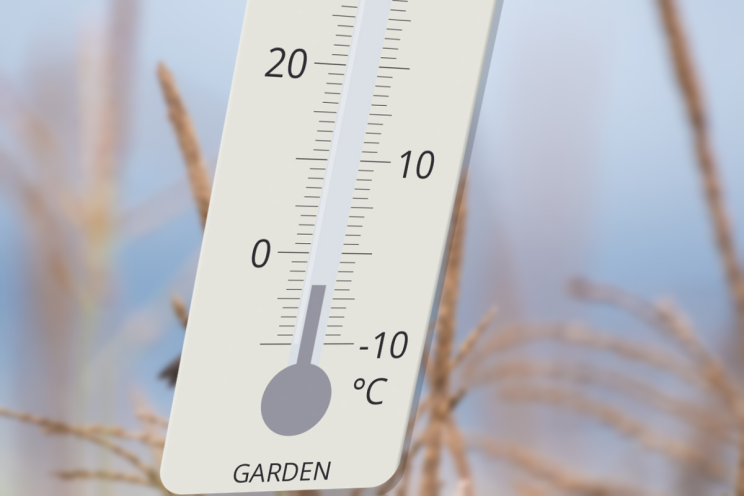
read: -3.5 °C
